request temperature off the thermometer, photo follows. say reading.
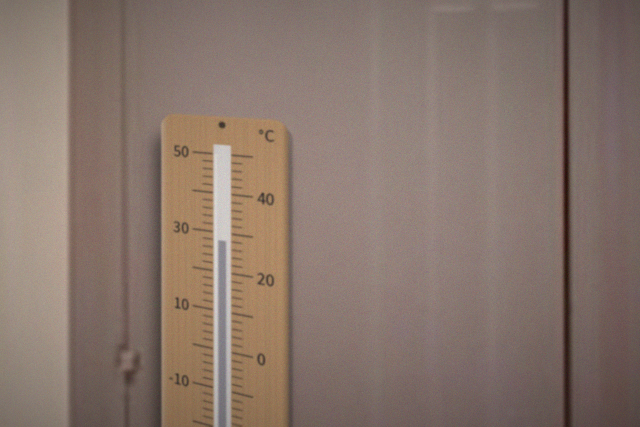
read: 28 °C
